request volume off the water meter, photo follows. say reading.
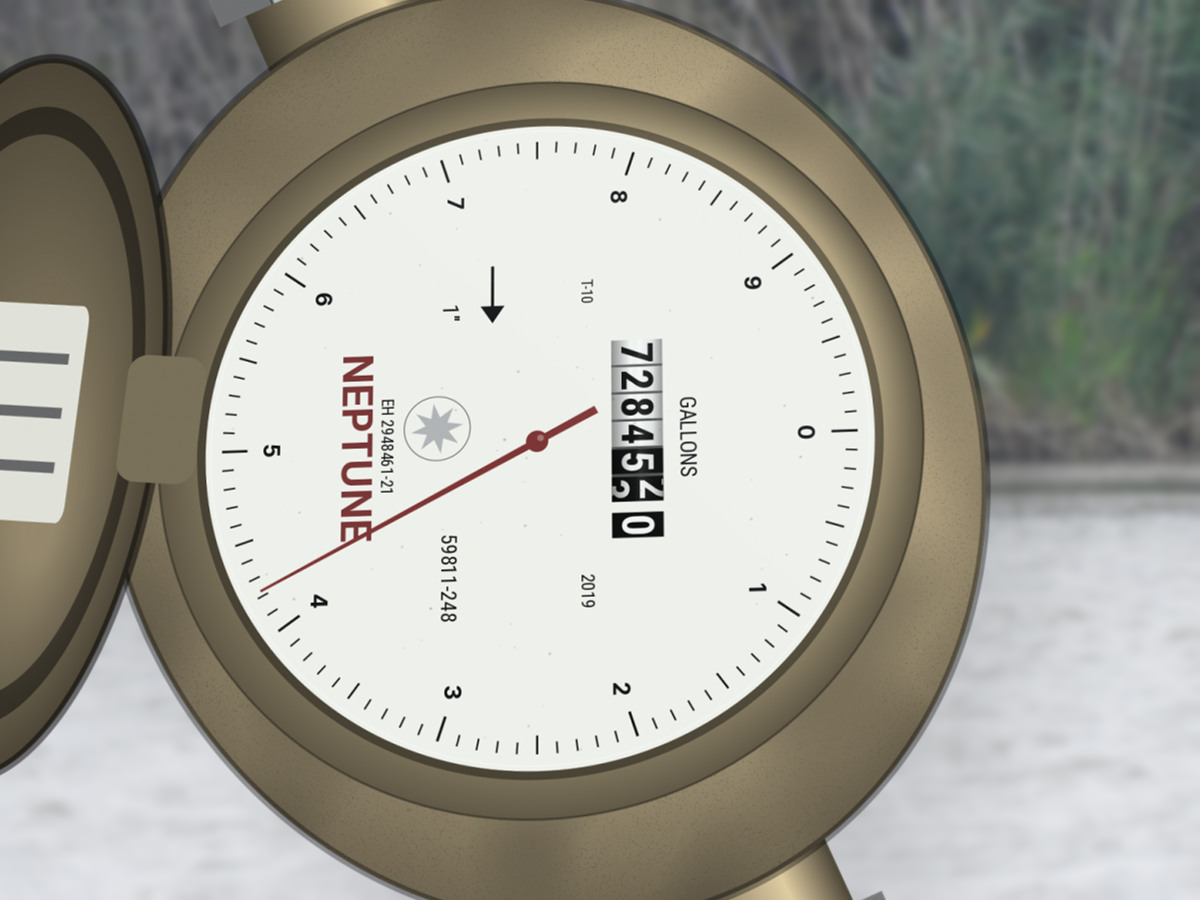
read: 7284524.2 gal
